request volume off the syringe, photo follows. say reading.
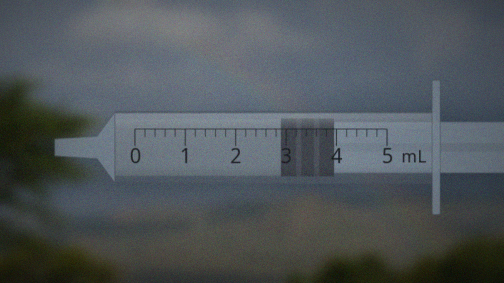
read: 2.9 mL
